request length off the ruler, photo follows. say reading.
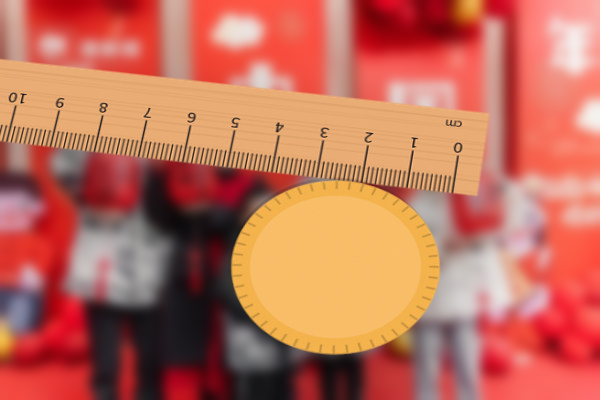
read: 4.5 cm
